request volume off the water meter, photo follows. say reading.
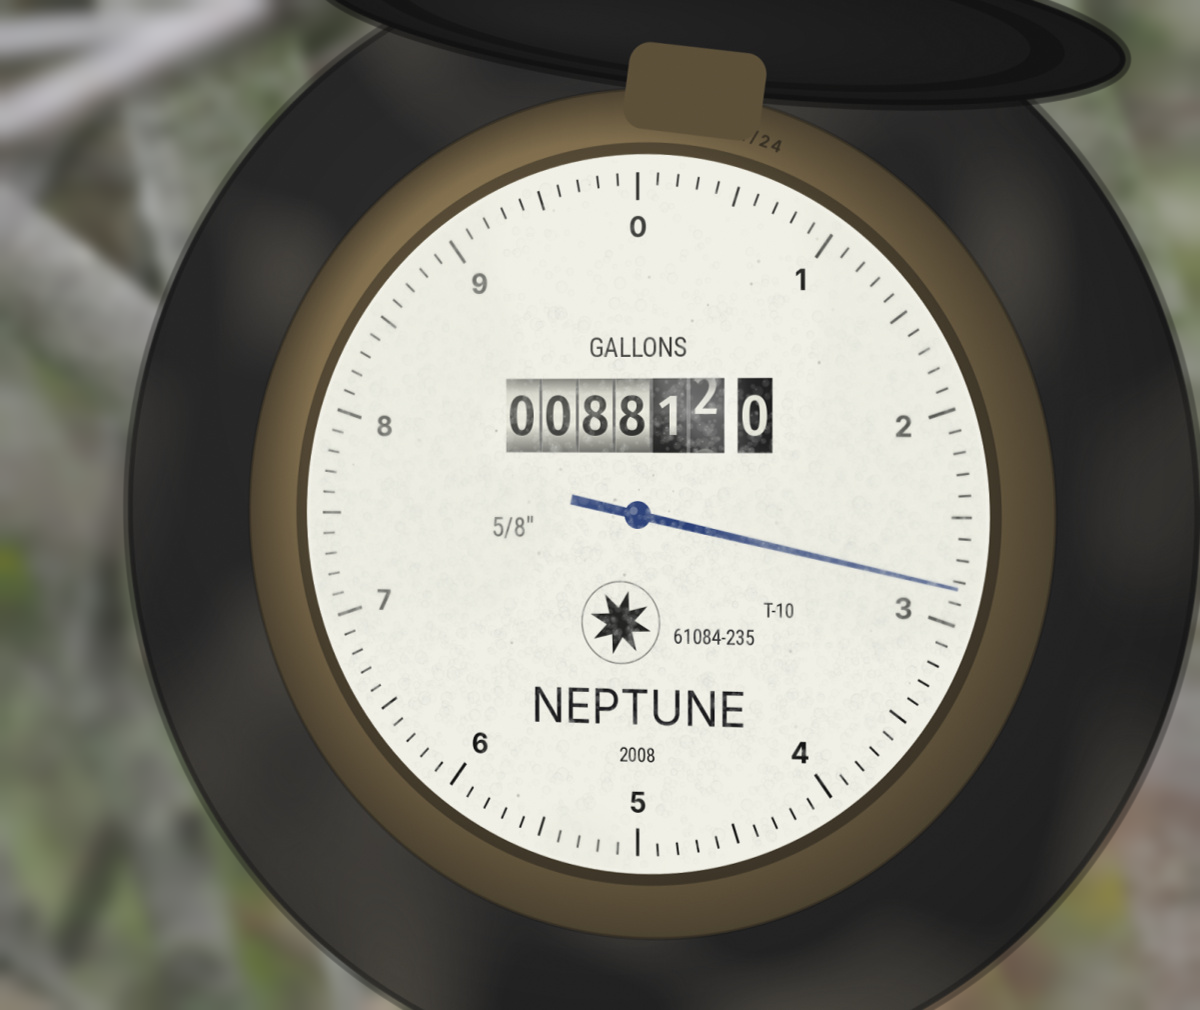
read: 88122.8 gal
